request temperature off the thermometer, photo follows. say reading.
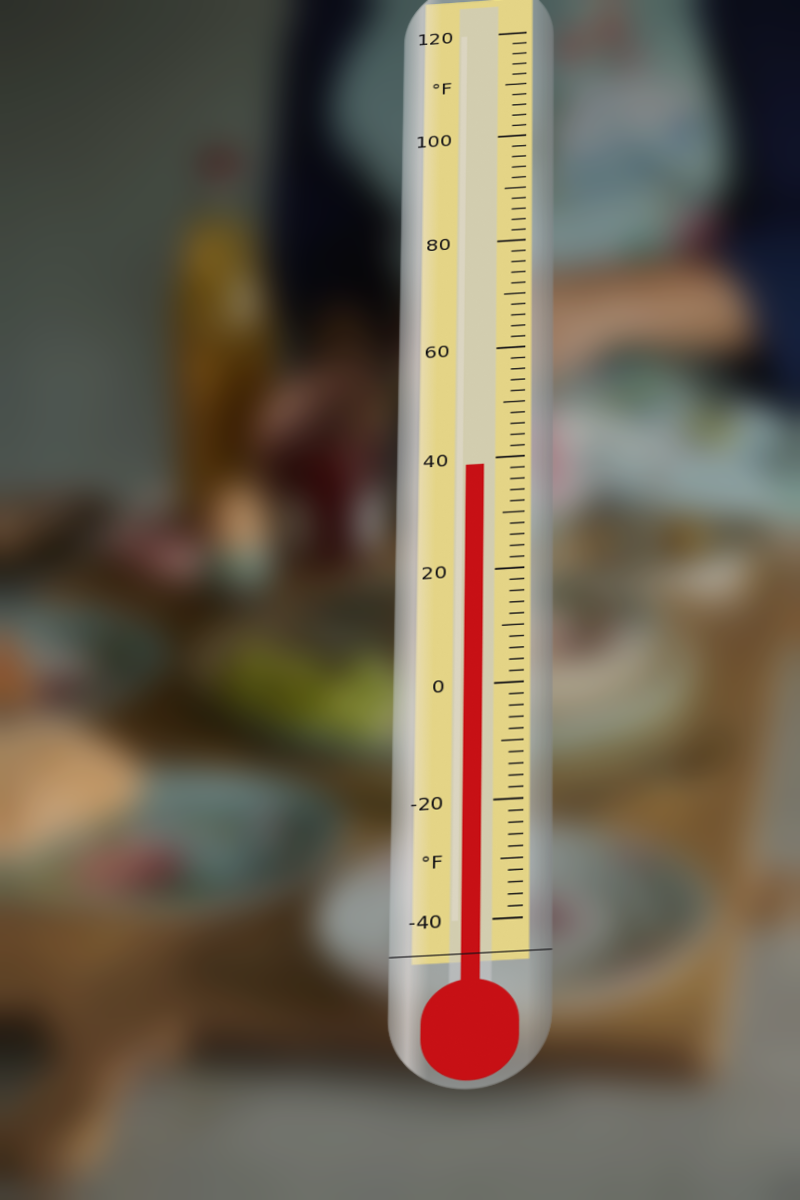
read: 39 °F
